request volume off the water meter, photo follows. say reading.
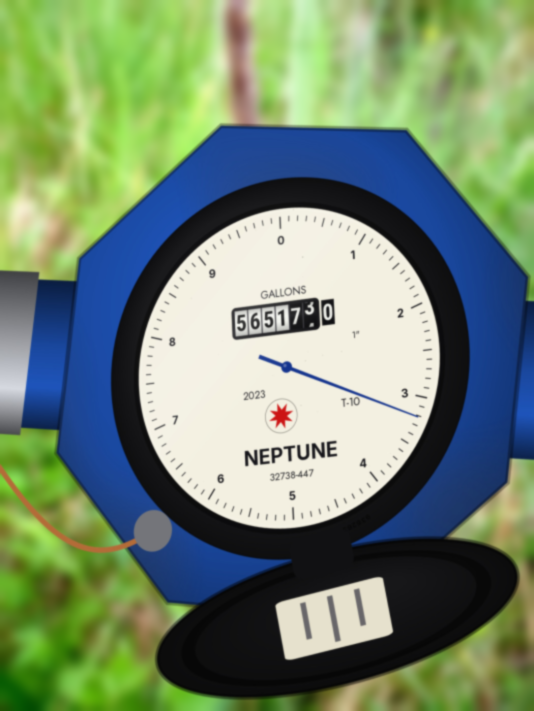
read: 5651733.2 gal
